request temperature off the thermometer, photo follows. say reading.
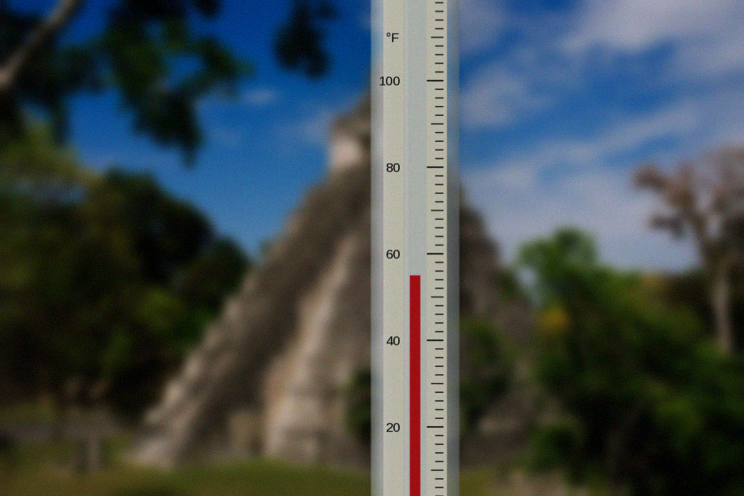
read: 55 °F
